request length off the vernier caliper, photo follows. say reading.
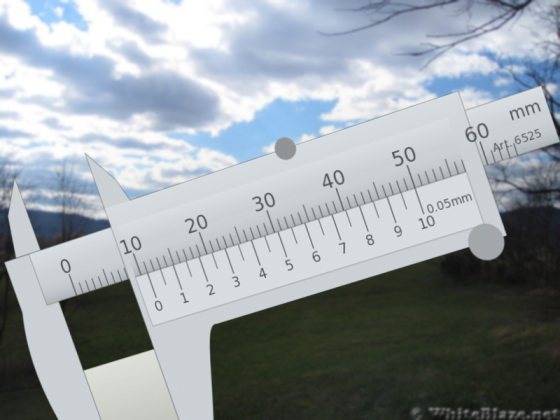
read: 11.0 mm
